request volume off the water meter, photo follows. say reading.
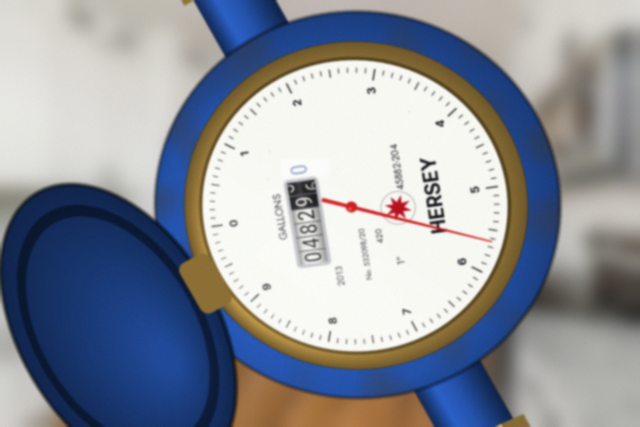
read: 482955.6 gal
